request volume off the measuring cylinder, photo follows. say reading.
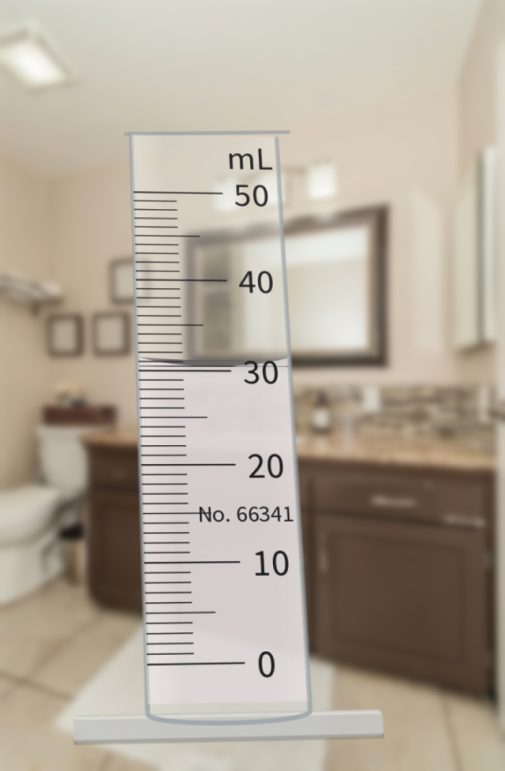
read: 30.5 mL
